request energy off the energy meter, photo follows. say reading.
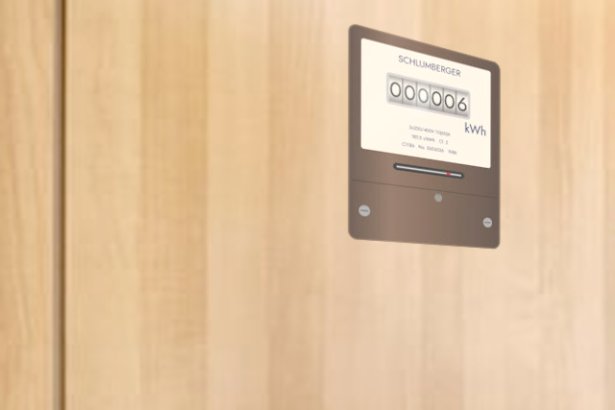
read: 6 kWh
